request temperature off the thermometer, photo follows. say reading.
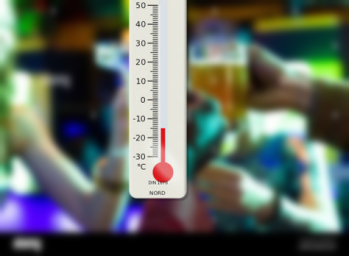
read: -15 °C
